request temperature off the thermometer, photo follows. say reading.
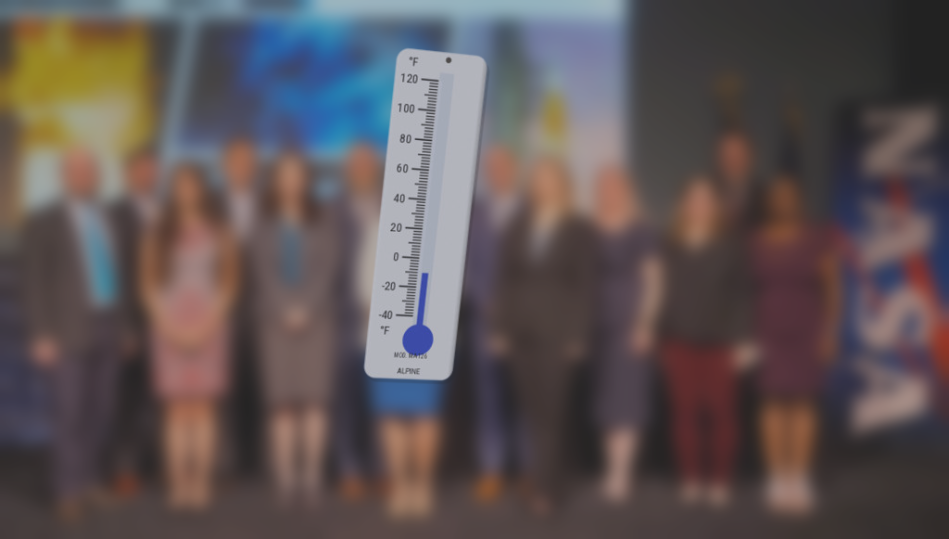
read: -10 °F
